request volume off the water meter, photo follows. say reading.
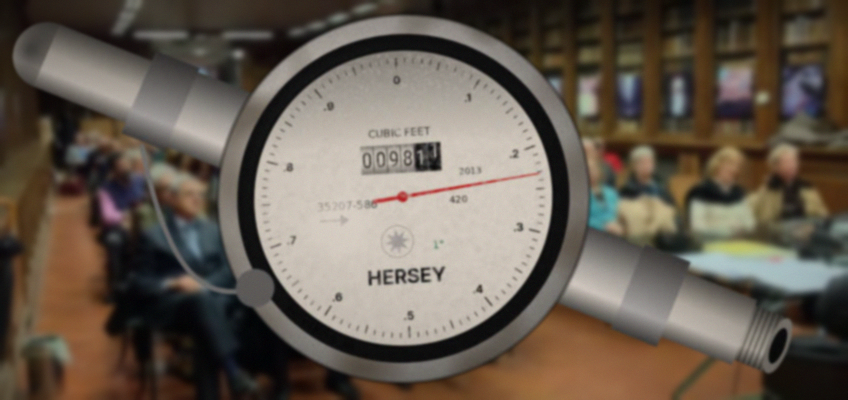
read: 9811.23 ft³
